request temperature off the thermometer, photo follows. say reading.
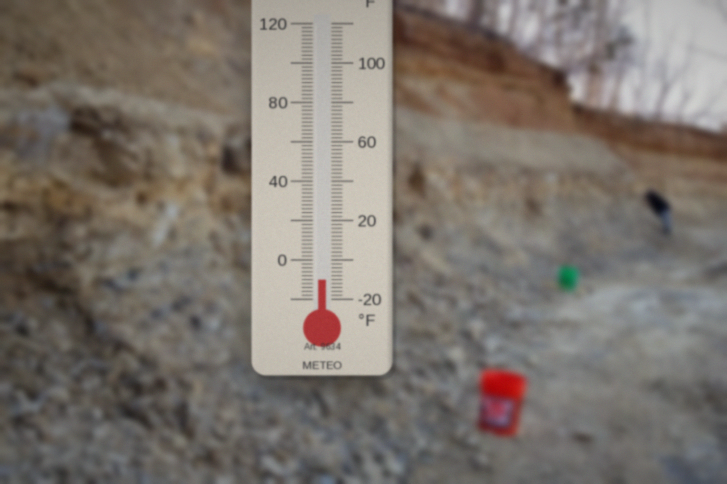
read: -10 °F
